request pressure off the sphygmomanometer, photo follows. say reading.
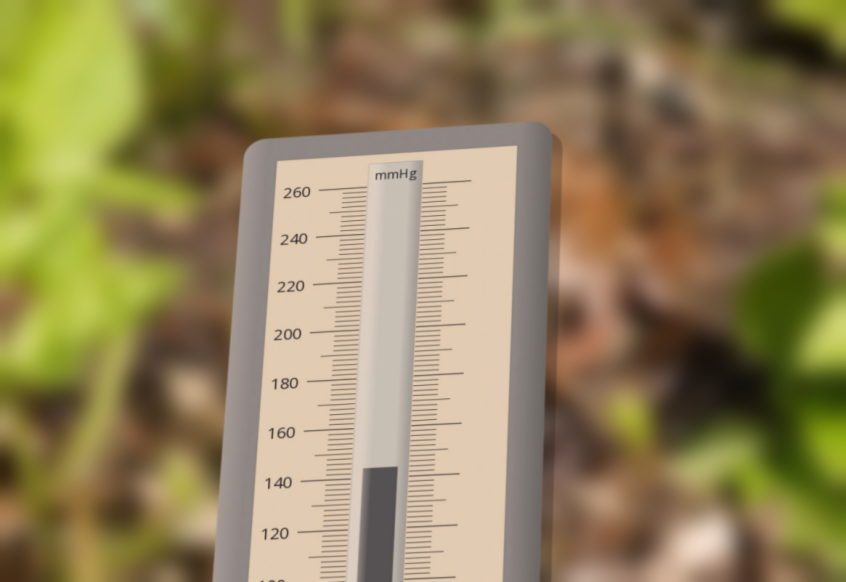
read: 144 mmHg
